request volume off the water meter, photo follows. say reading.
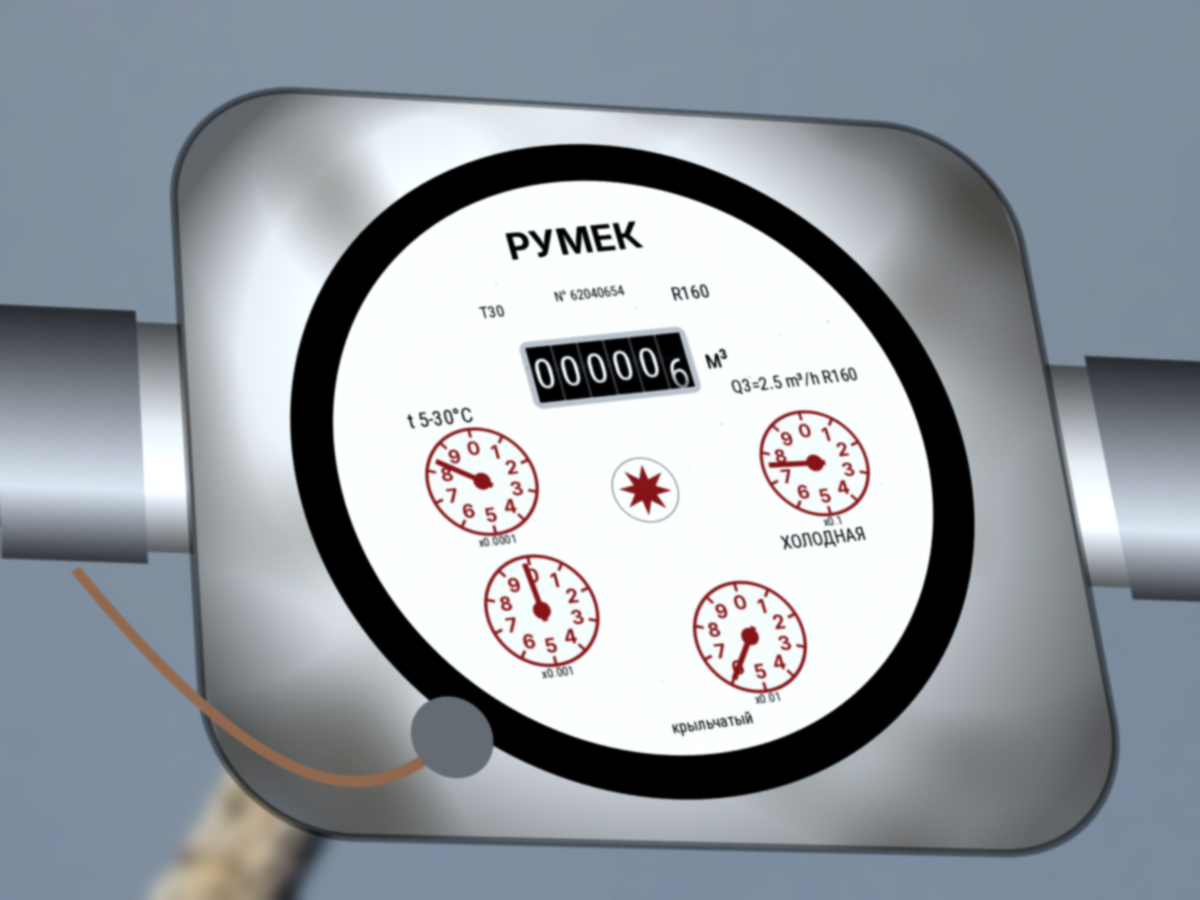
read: 5.7598 m³
